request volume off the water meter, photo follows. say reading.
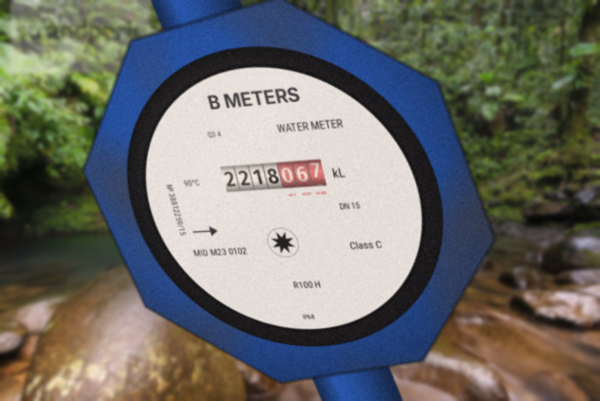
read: 2218.067 kL
